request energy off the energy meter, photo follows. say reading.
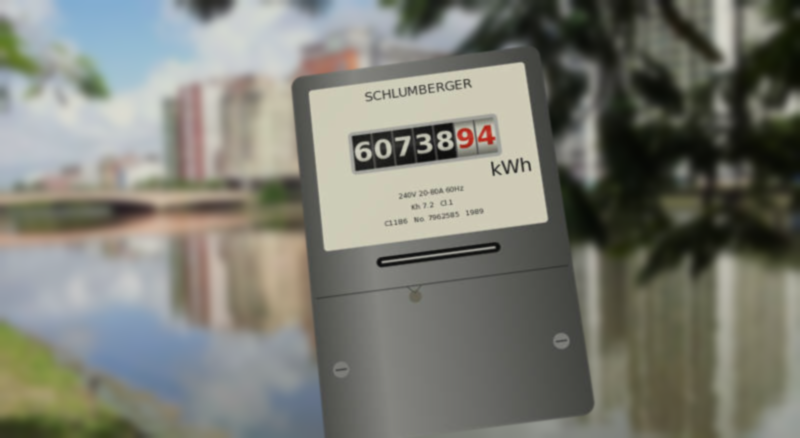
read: 60738.94 kWh
